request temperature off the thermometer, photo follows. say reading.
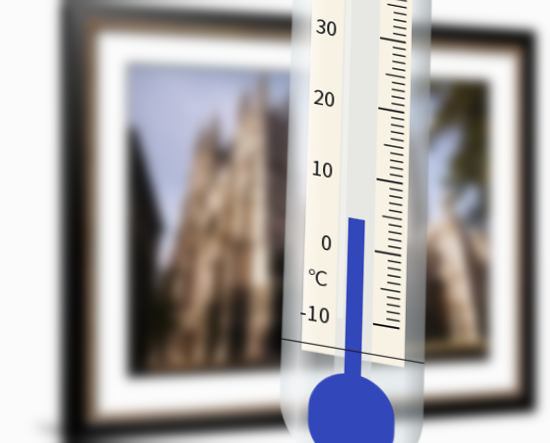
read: 4 °C
